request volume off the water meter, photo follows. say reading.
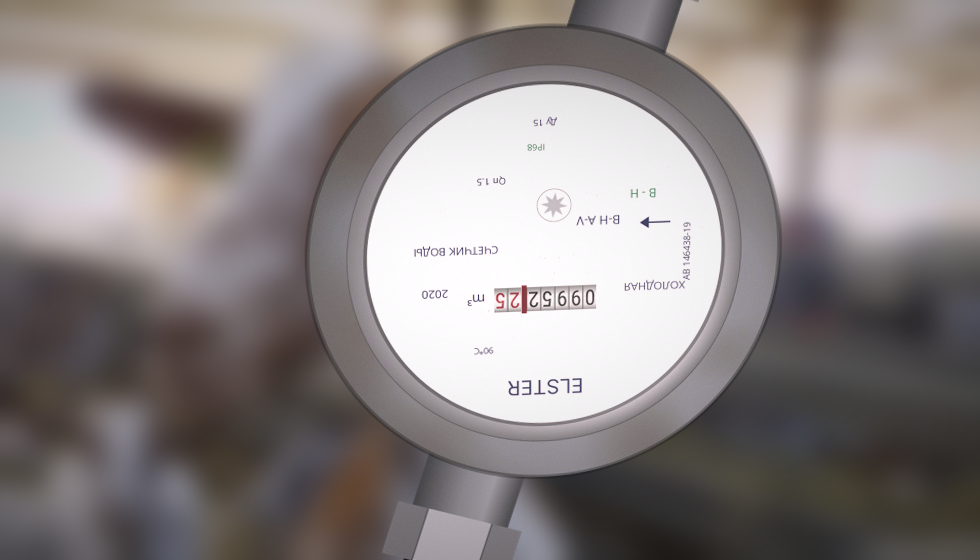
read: 9952.25 m³
